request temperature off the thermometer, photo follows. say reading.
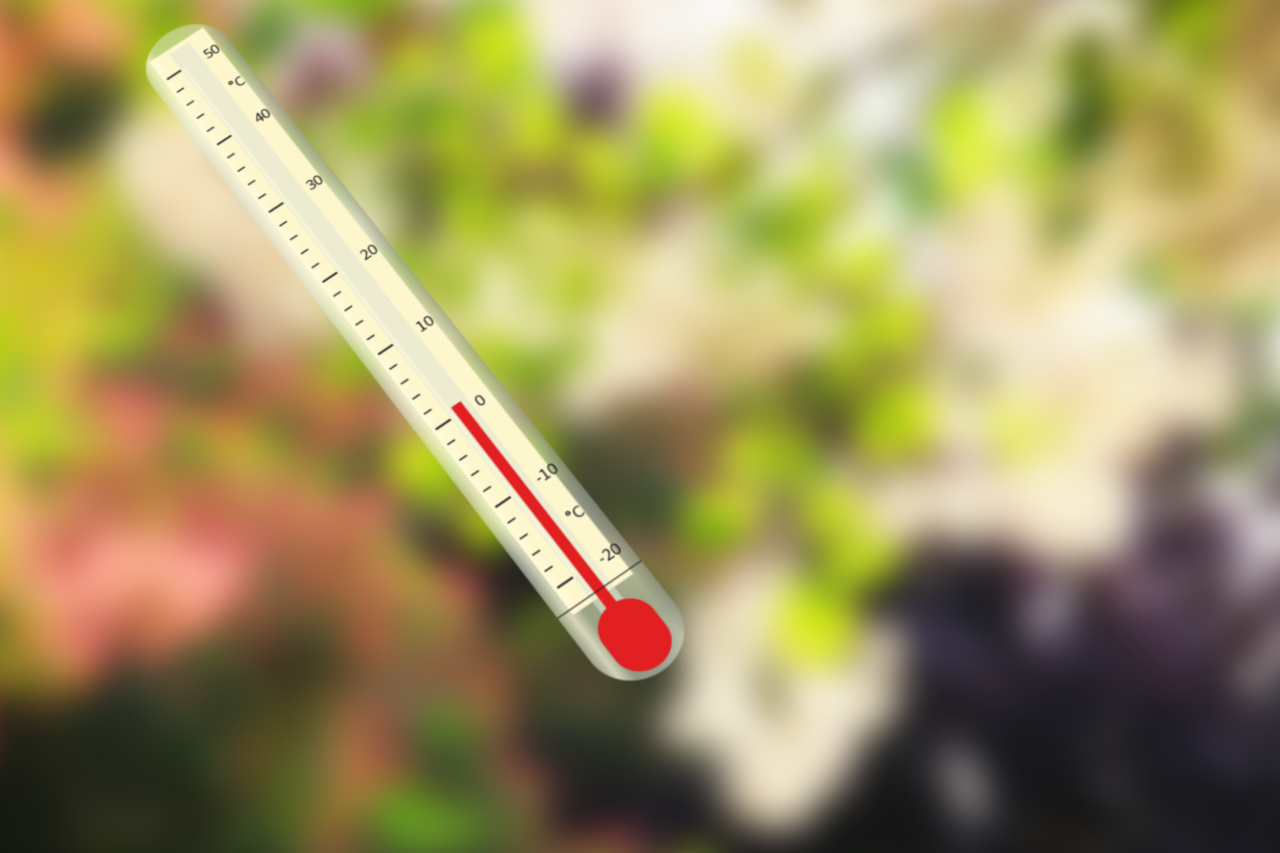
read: 1 °C
